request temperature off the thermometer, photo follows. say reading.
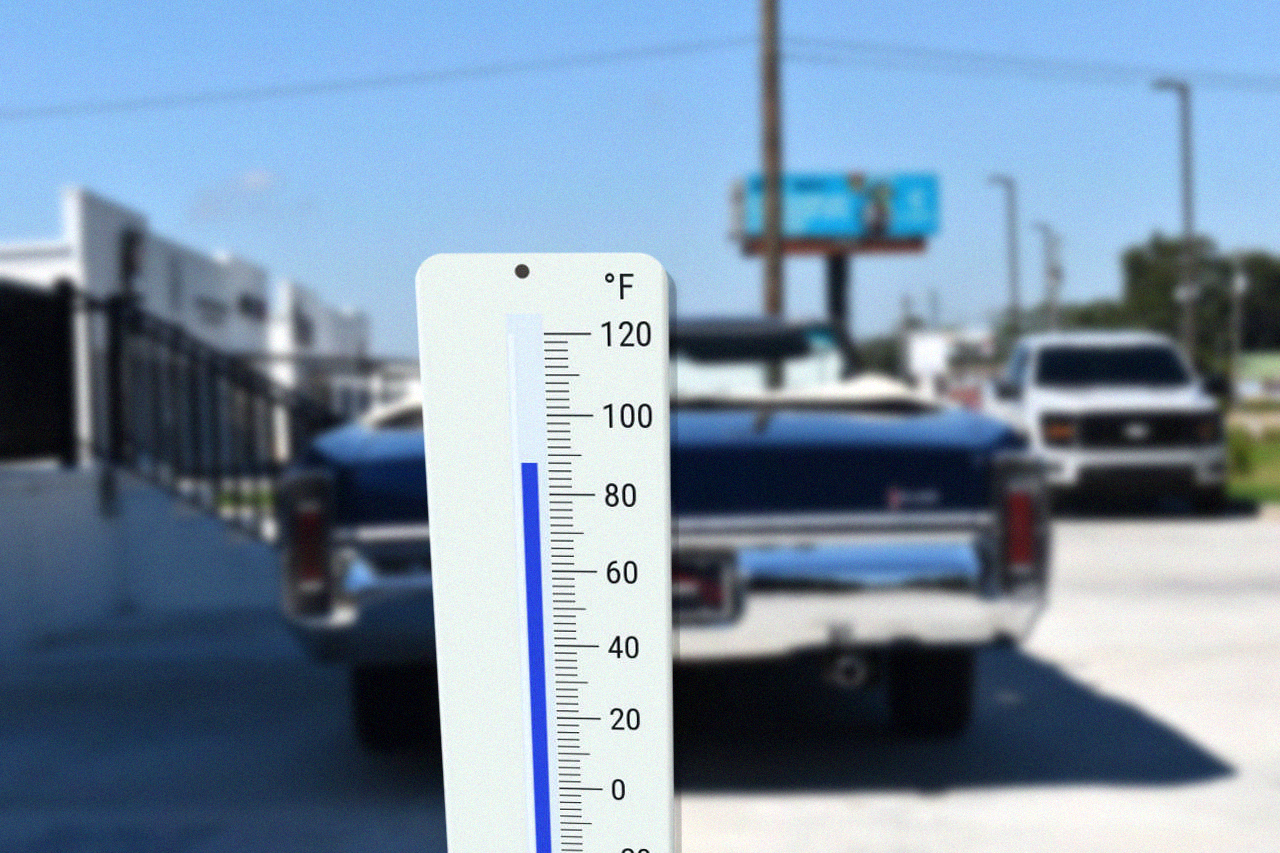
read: 88 °F
